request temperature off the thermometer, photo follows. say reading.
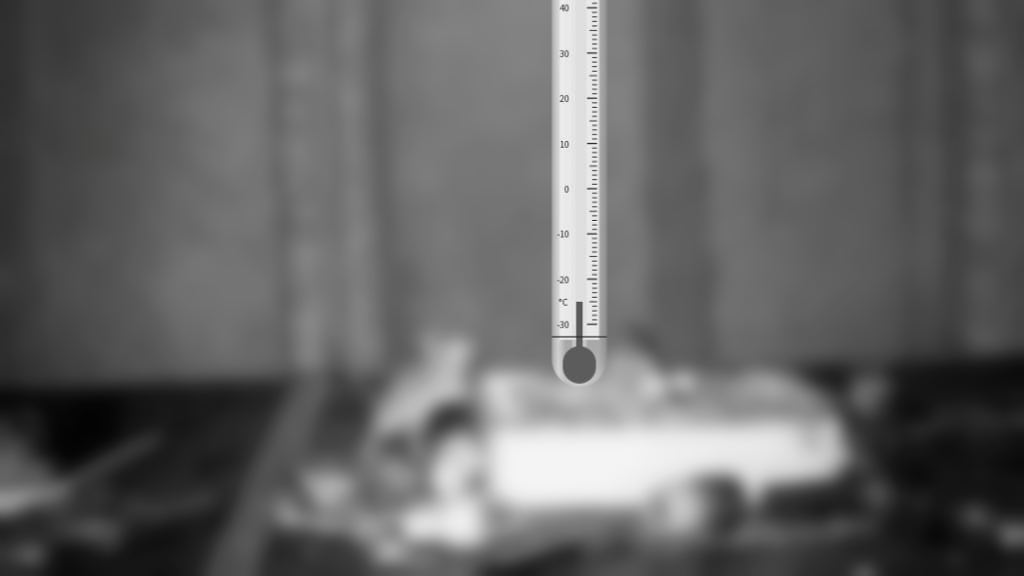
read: -25 °C
